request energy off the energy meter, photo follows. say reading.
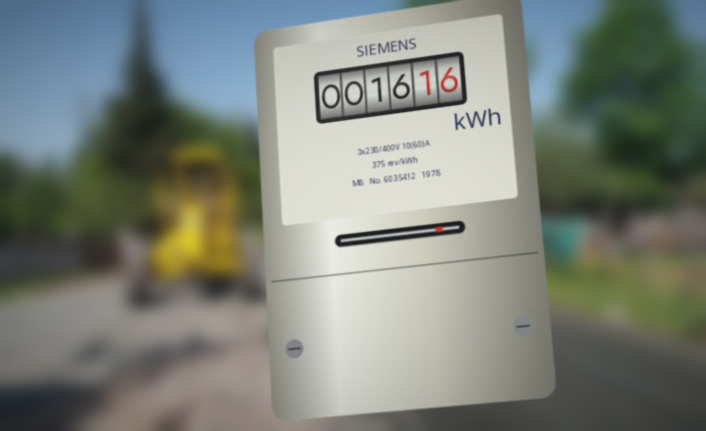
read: 16.16 kWh
